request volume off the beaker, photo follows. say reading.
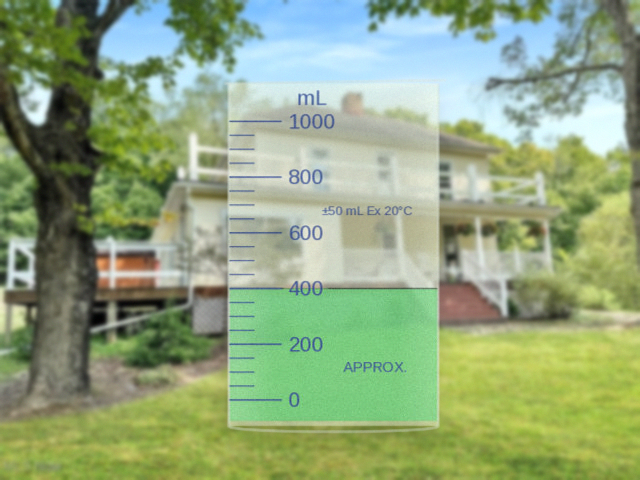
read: 400 mL
